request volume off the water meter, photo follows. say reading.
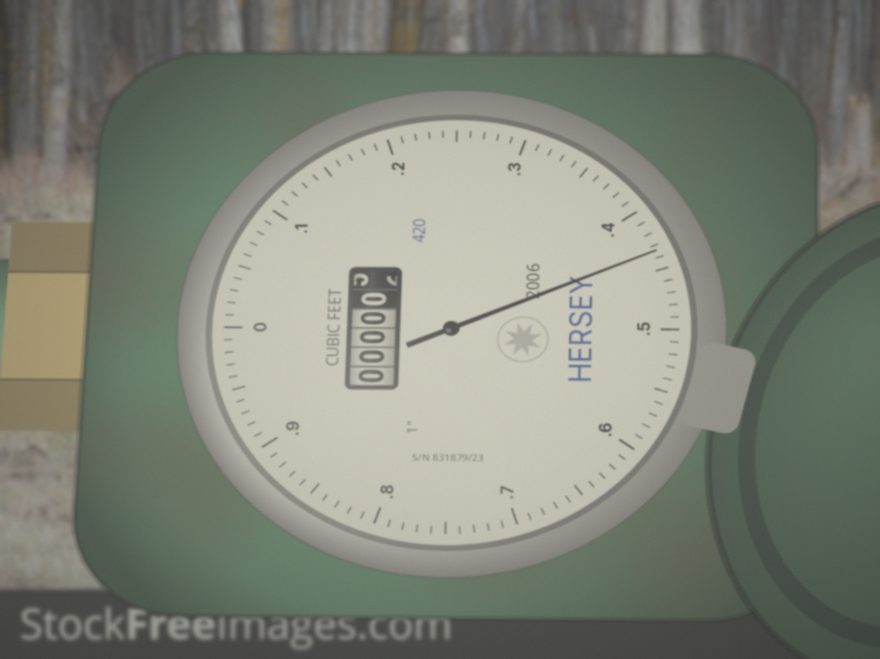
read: 5.43 ft³
